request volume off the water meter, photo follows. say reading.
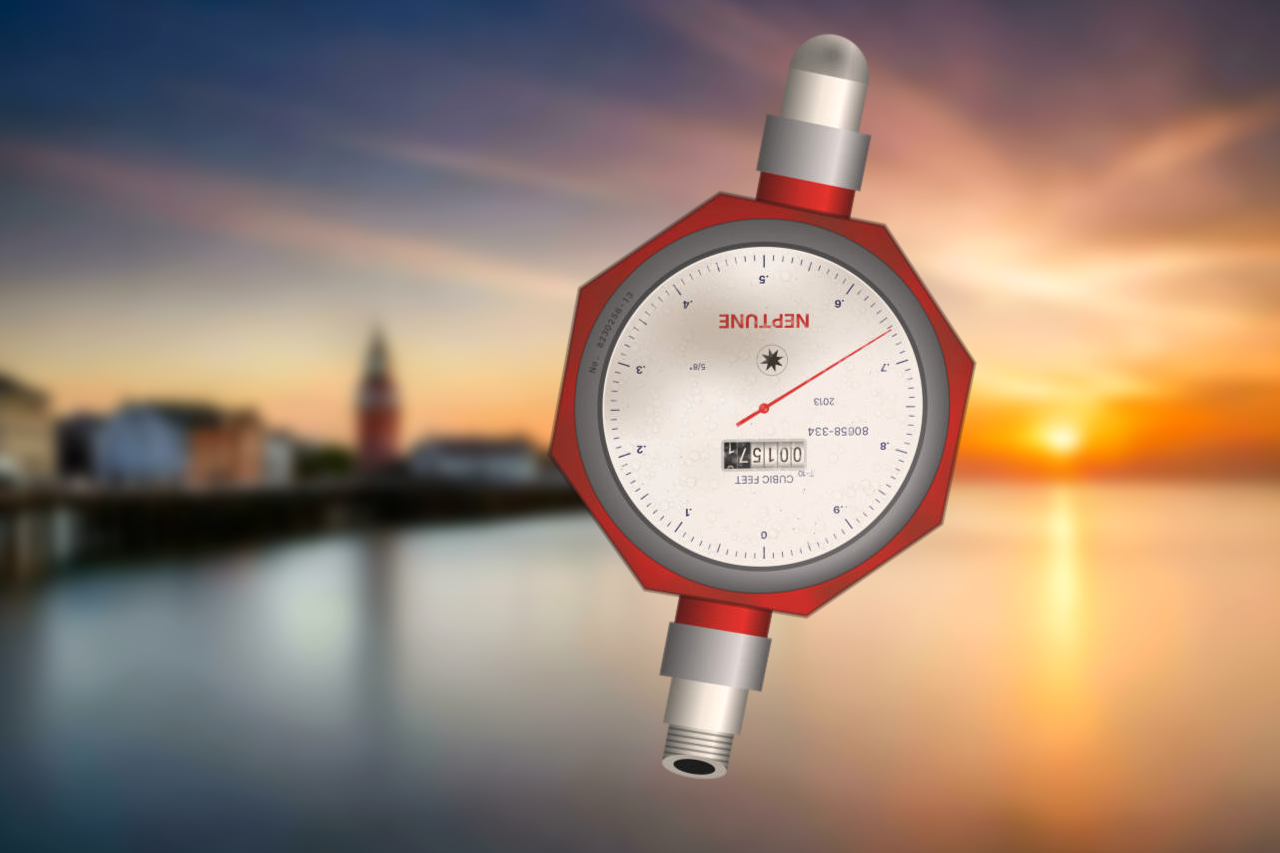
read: 1570.66 ft³
